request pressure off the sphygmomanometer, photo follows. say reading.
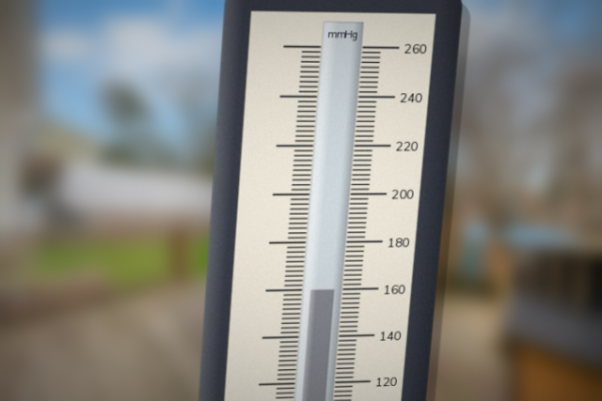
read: 160 mmHg
